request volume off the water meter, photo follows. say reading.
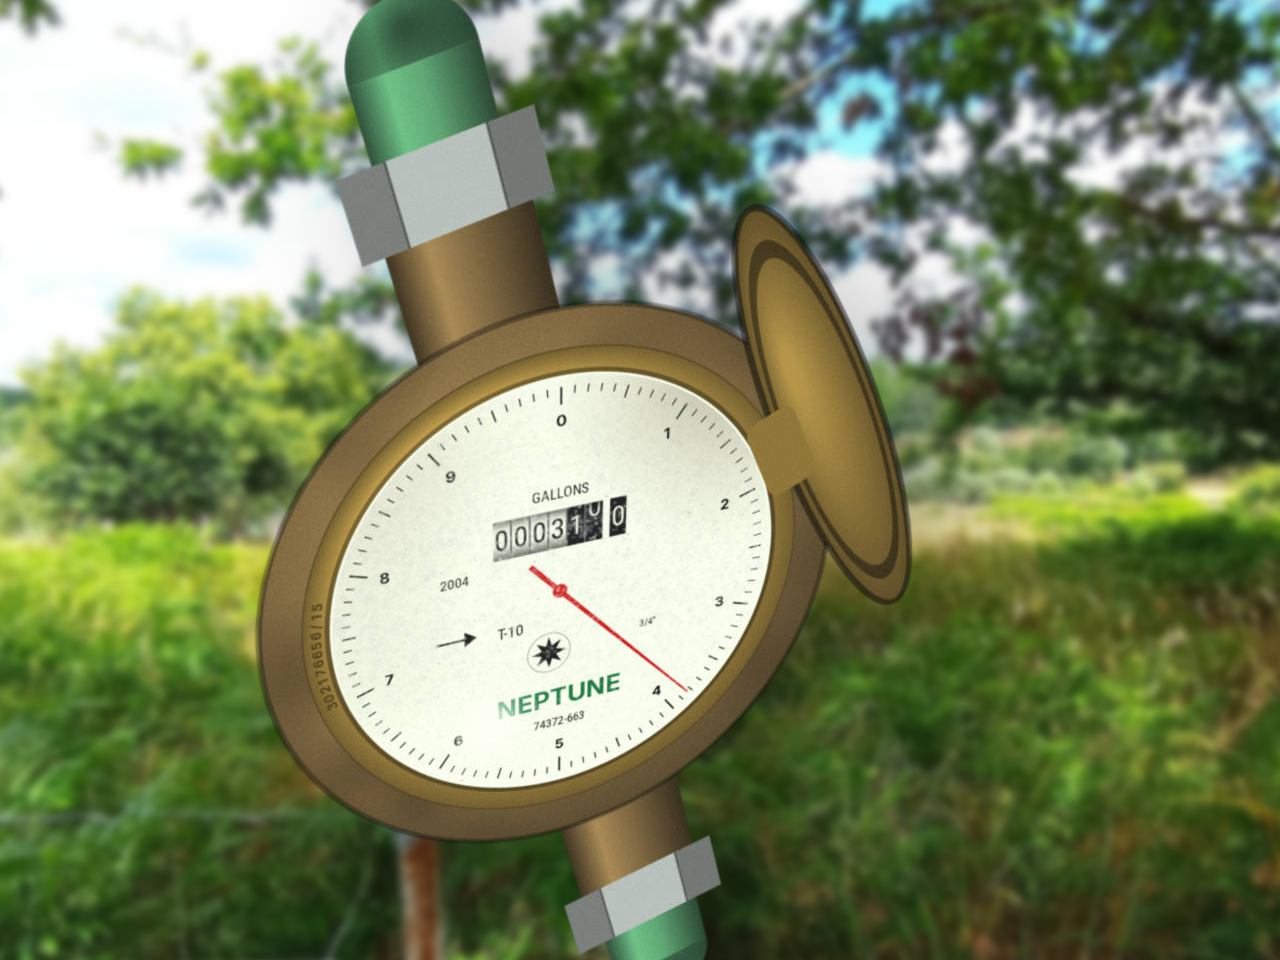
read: 3103.8 gal
